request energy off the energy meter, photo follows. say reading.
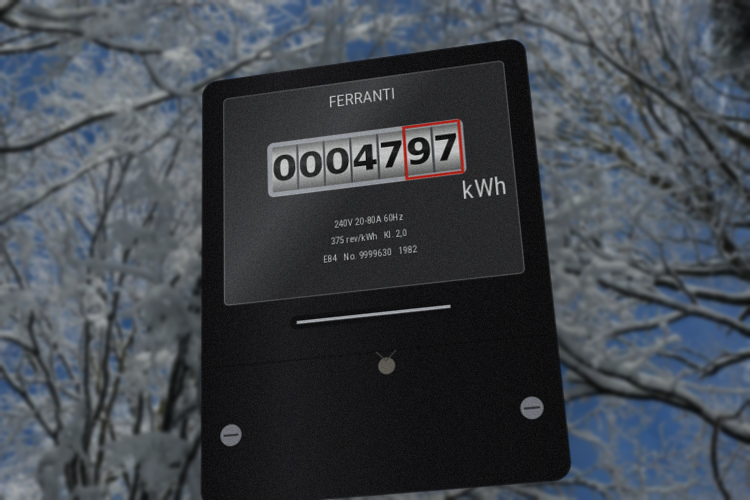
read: 47.97 kWh
